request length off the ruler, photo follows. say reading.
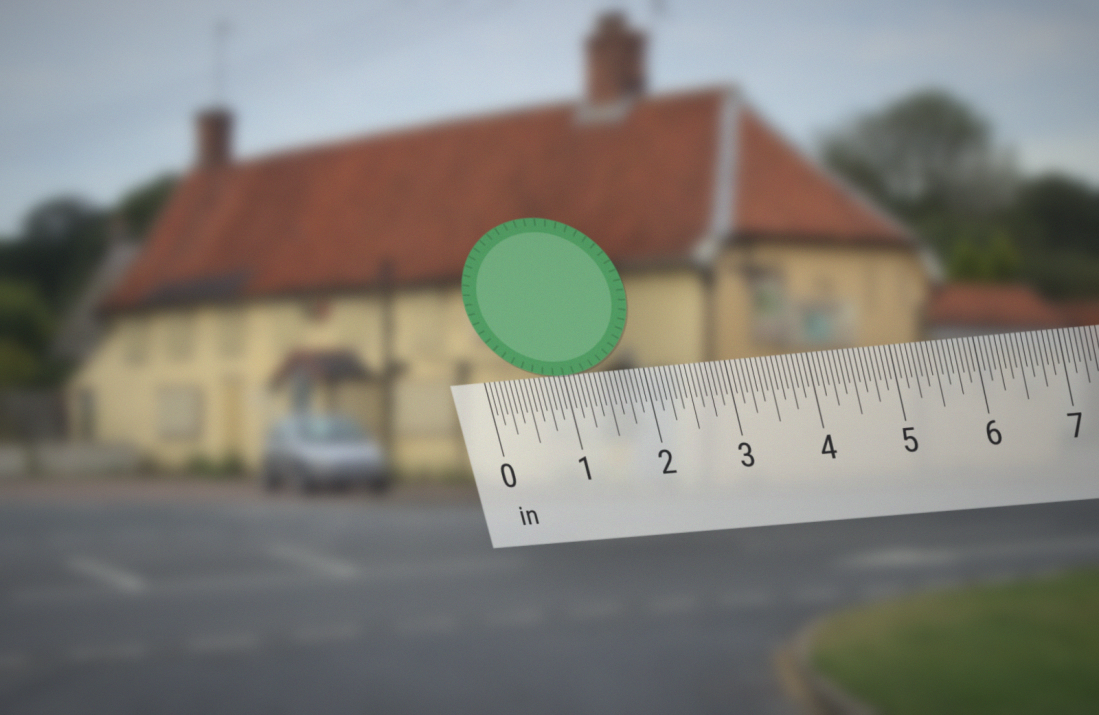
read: 2 in
